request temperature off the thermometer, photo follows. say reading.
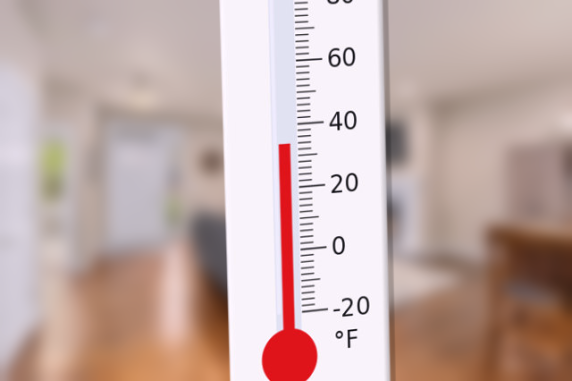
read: 34 °F
